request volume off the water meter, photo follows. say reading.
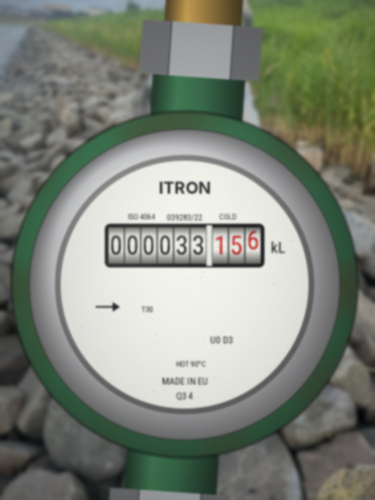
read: 33.156 kL
